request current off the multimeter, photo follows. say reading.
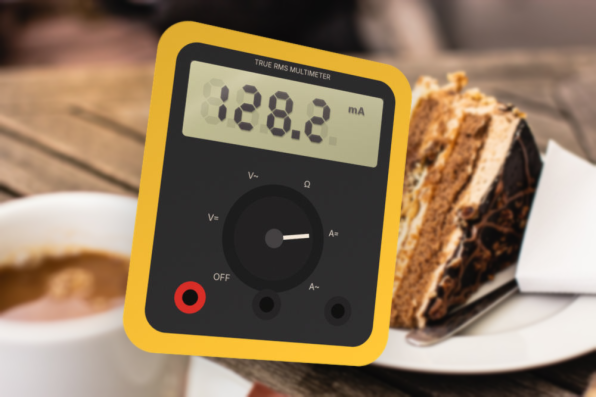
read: 128.2 mA
